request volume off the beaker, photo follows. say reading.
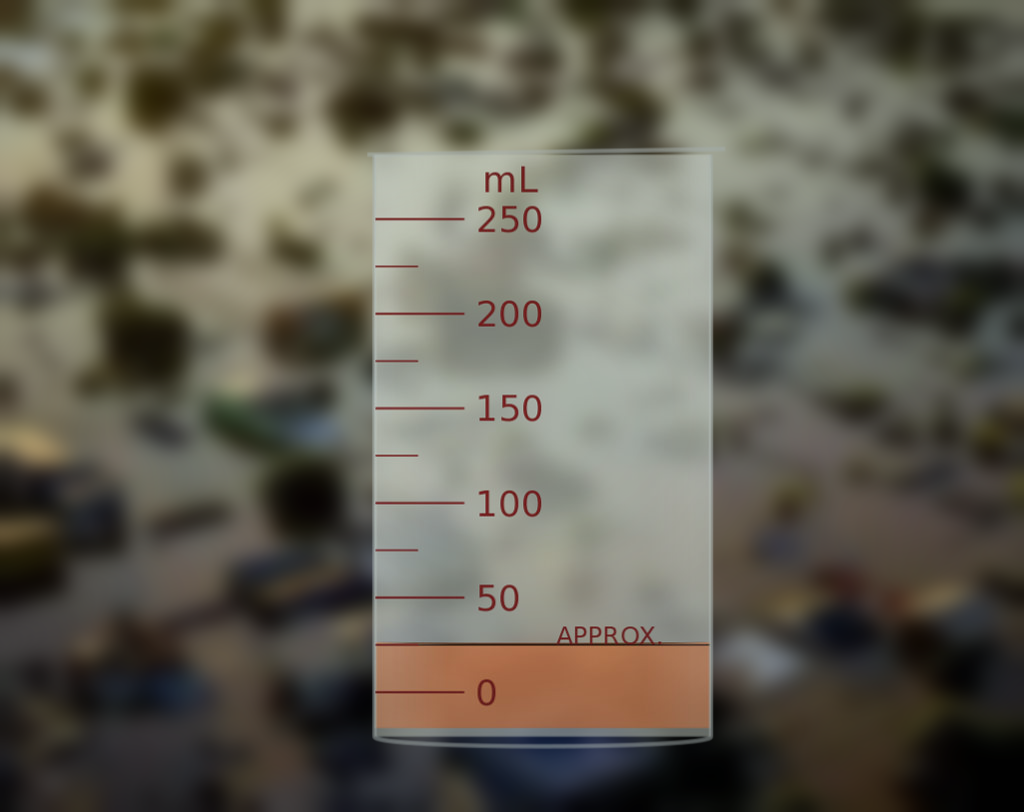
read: 25 mL
